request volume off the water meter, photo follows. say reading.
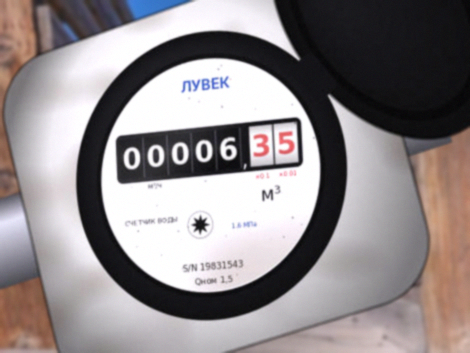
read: 6.35 m³
